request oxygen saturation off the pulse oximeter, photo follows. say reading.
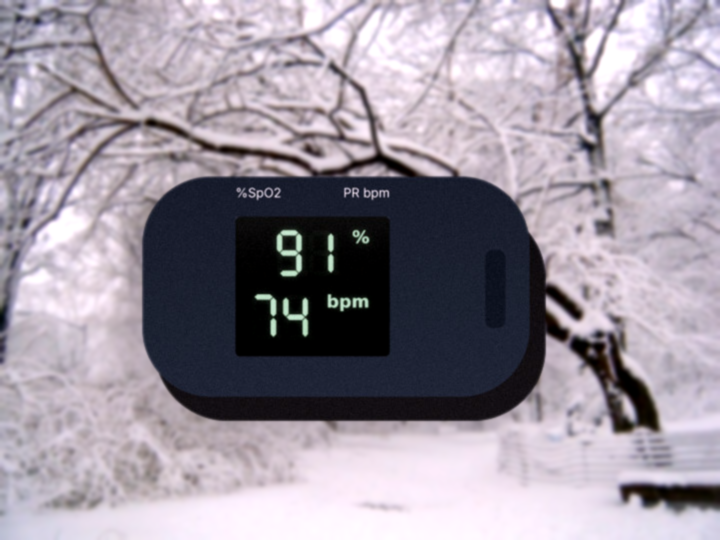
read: 91 %
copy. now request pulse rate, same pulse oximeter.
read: 74 bpm
